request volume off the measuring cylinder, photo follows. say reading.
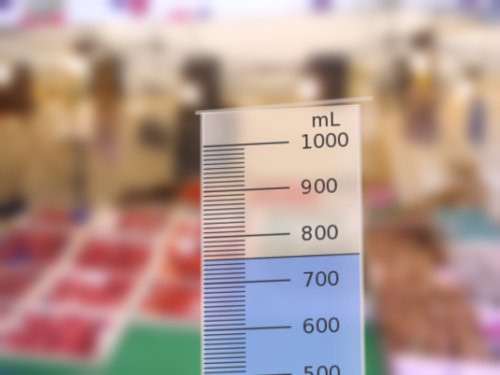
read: 750 mL
